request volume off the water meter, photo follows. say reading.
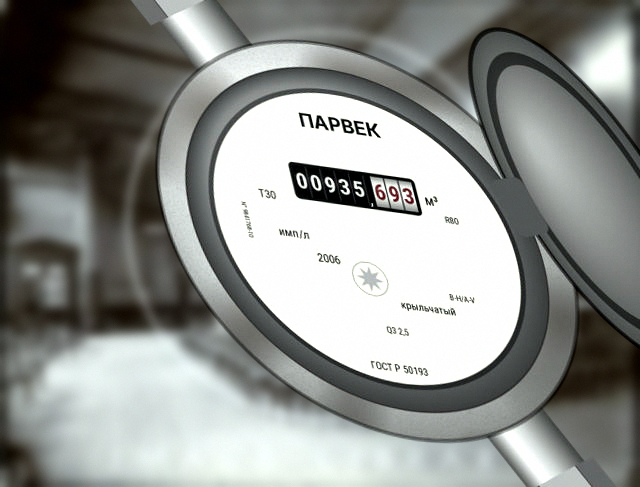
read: 935.693 m³
